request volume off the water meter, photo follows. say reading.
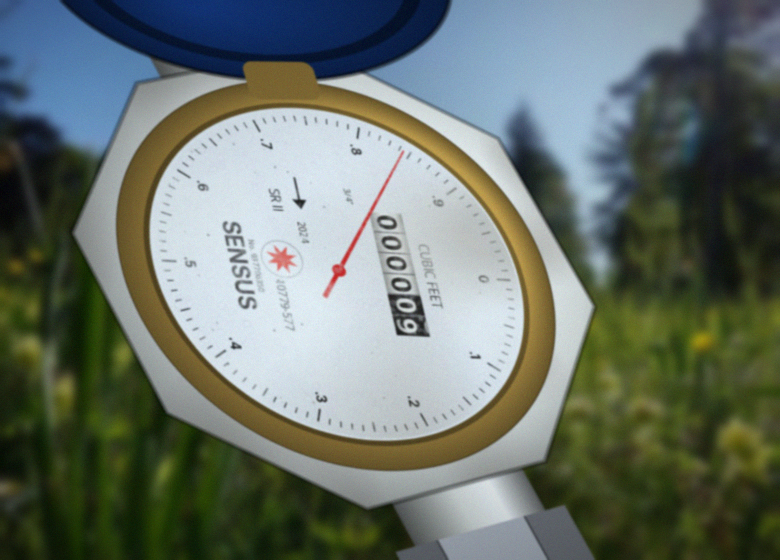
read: 8.84 ft³
